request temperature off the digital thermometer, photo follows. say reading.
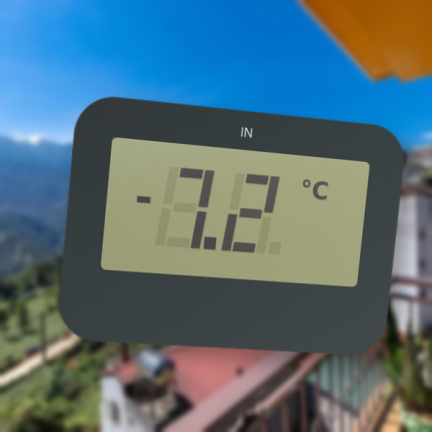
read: -7.2 °C
